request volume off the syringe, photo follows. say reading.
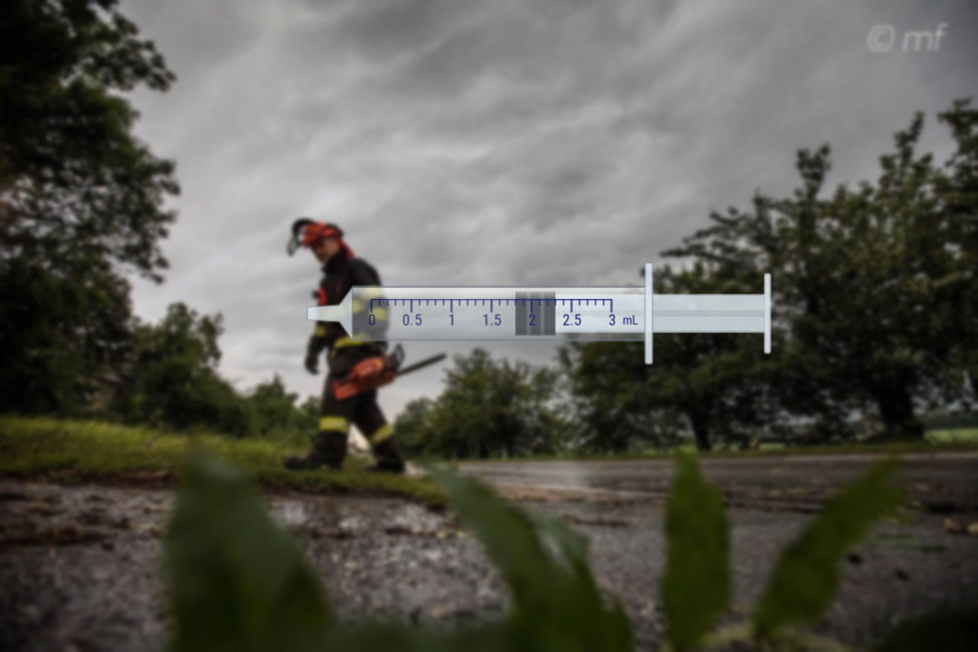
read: 1.8 mL
